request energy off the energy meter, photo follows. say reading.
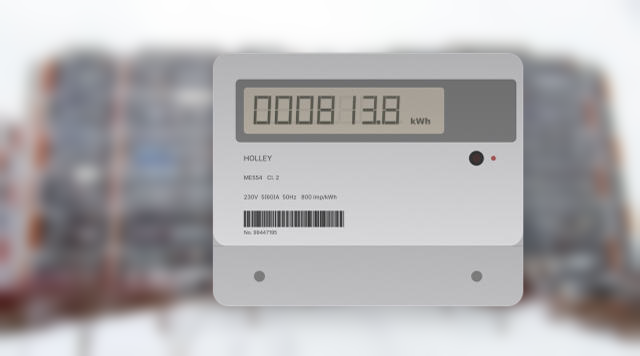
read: 813.8 kWh
